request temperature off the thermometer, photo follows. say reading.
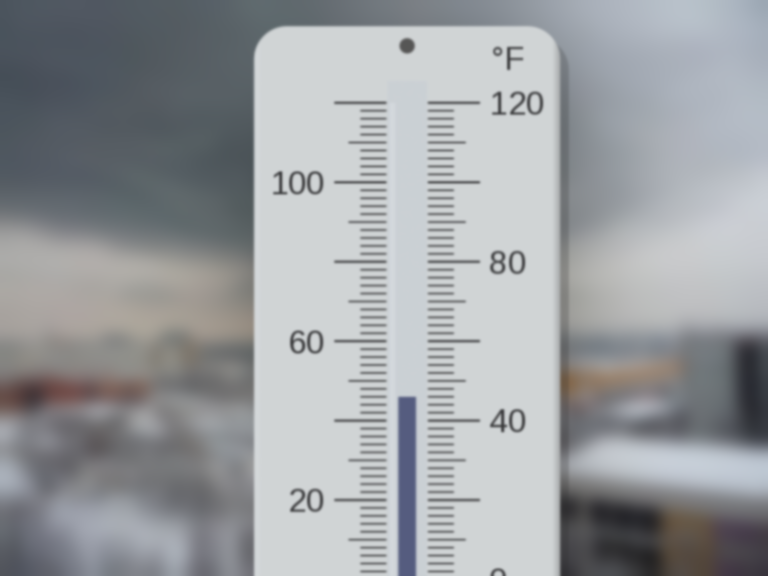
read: 46 °F
